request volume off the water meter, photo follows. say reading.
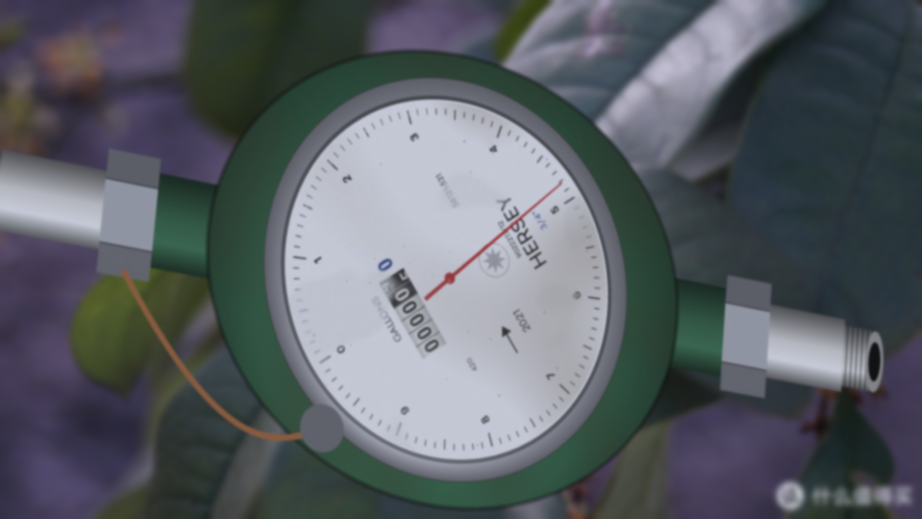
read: 44.8 gal
